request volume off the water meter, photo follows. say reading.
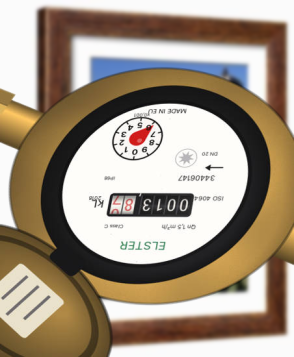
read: 13.866 kL
